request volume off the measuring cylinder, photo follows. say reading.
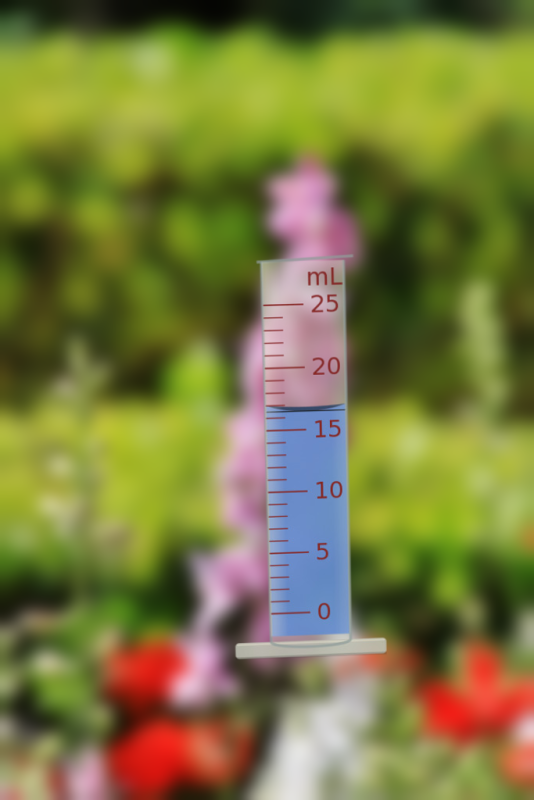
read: 16.5 mL
